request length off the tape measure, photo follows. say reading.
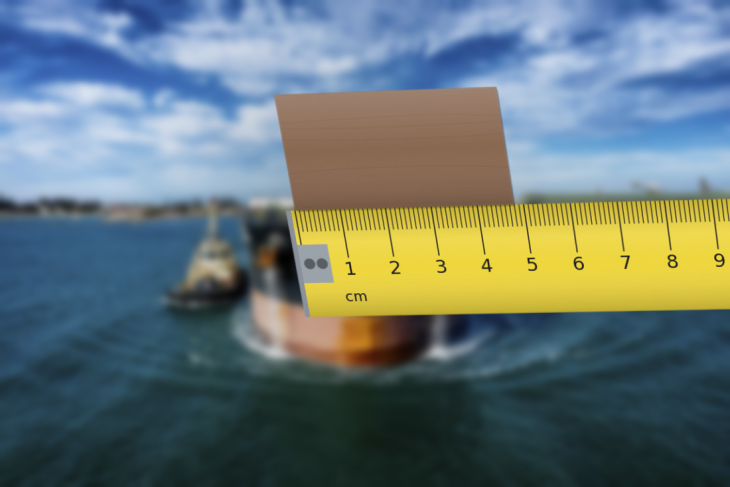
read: 4.8 cm
